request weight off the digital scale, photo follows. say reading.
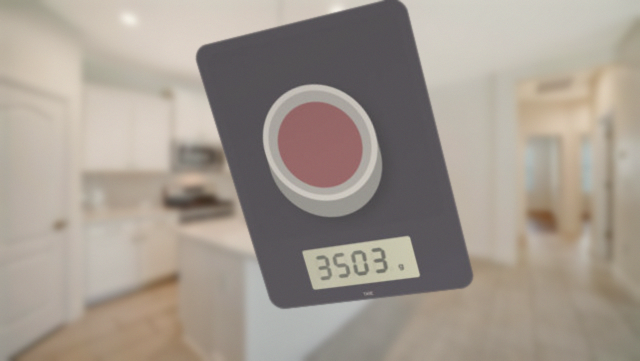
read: 3503 g
